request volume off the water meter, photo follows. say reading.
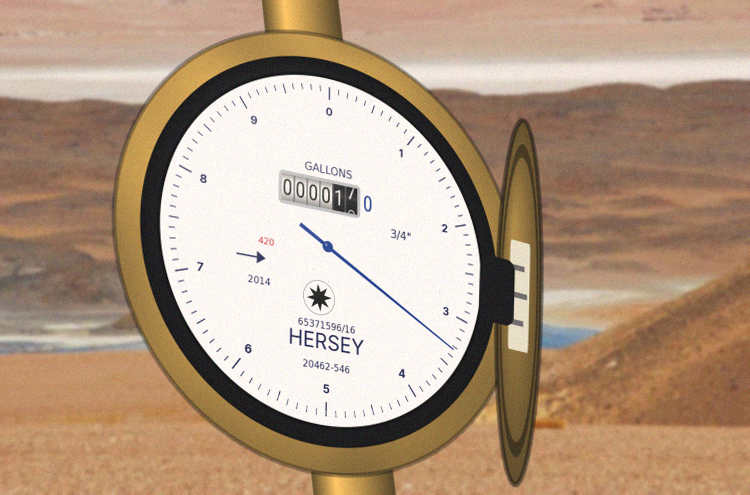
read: 173.3 gal
